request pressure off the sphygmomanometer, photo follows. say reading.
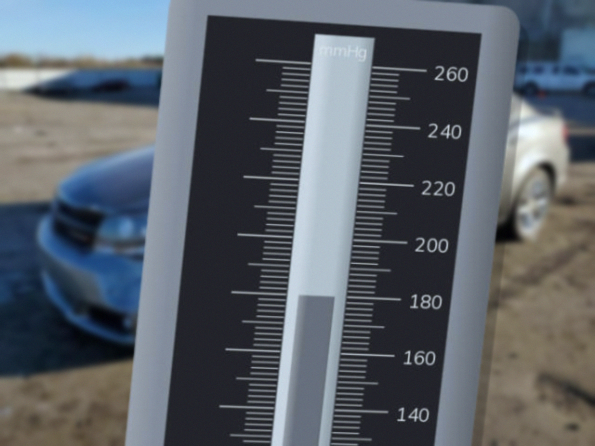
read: 180 mmHg
